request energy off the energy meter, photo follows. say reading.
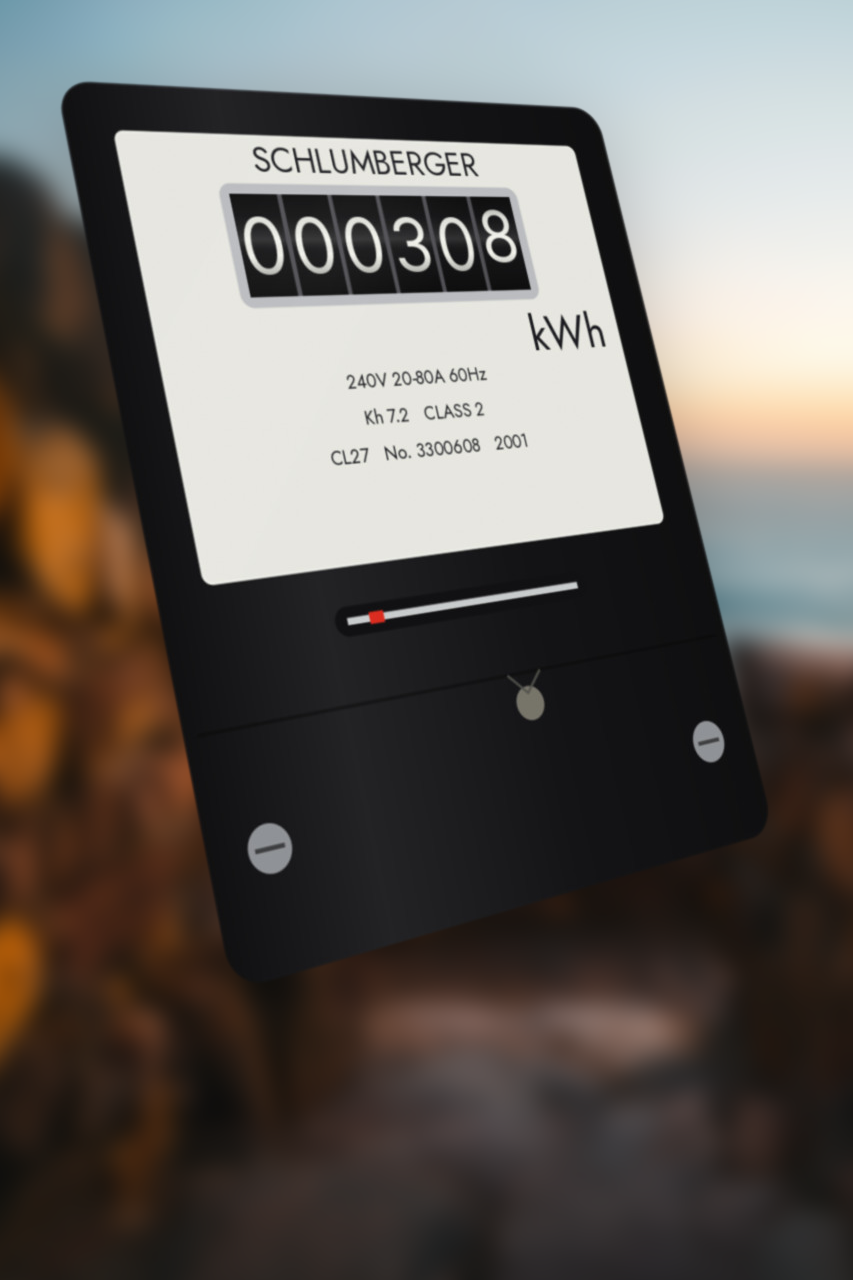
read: 308 kWh
